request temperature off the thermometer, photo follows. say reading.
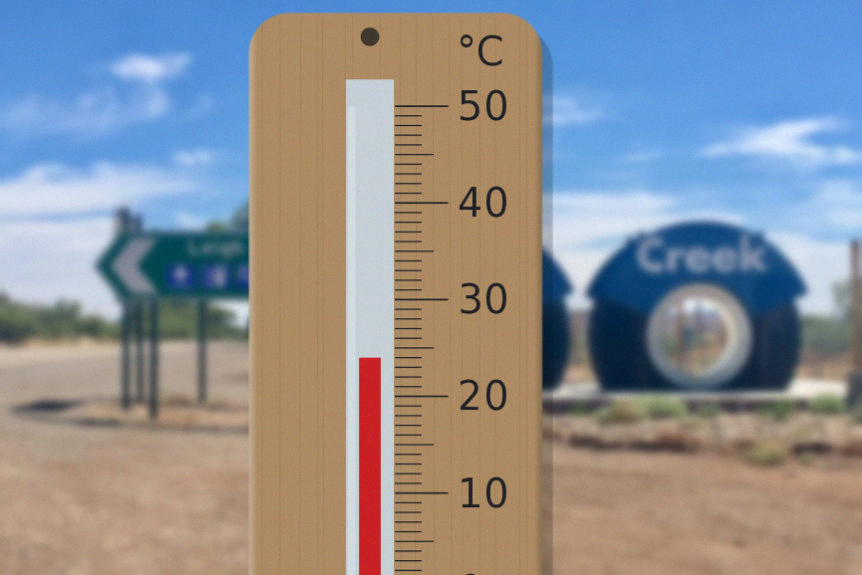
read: 24 °C
